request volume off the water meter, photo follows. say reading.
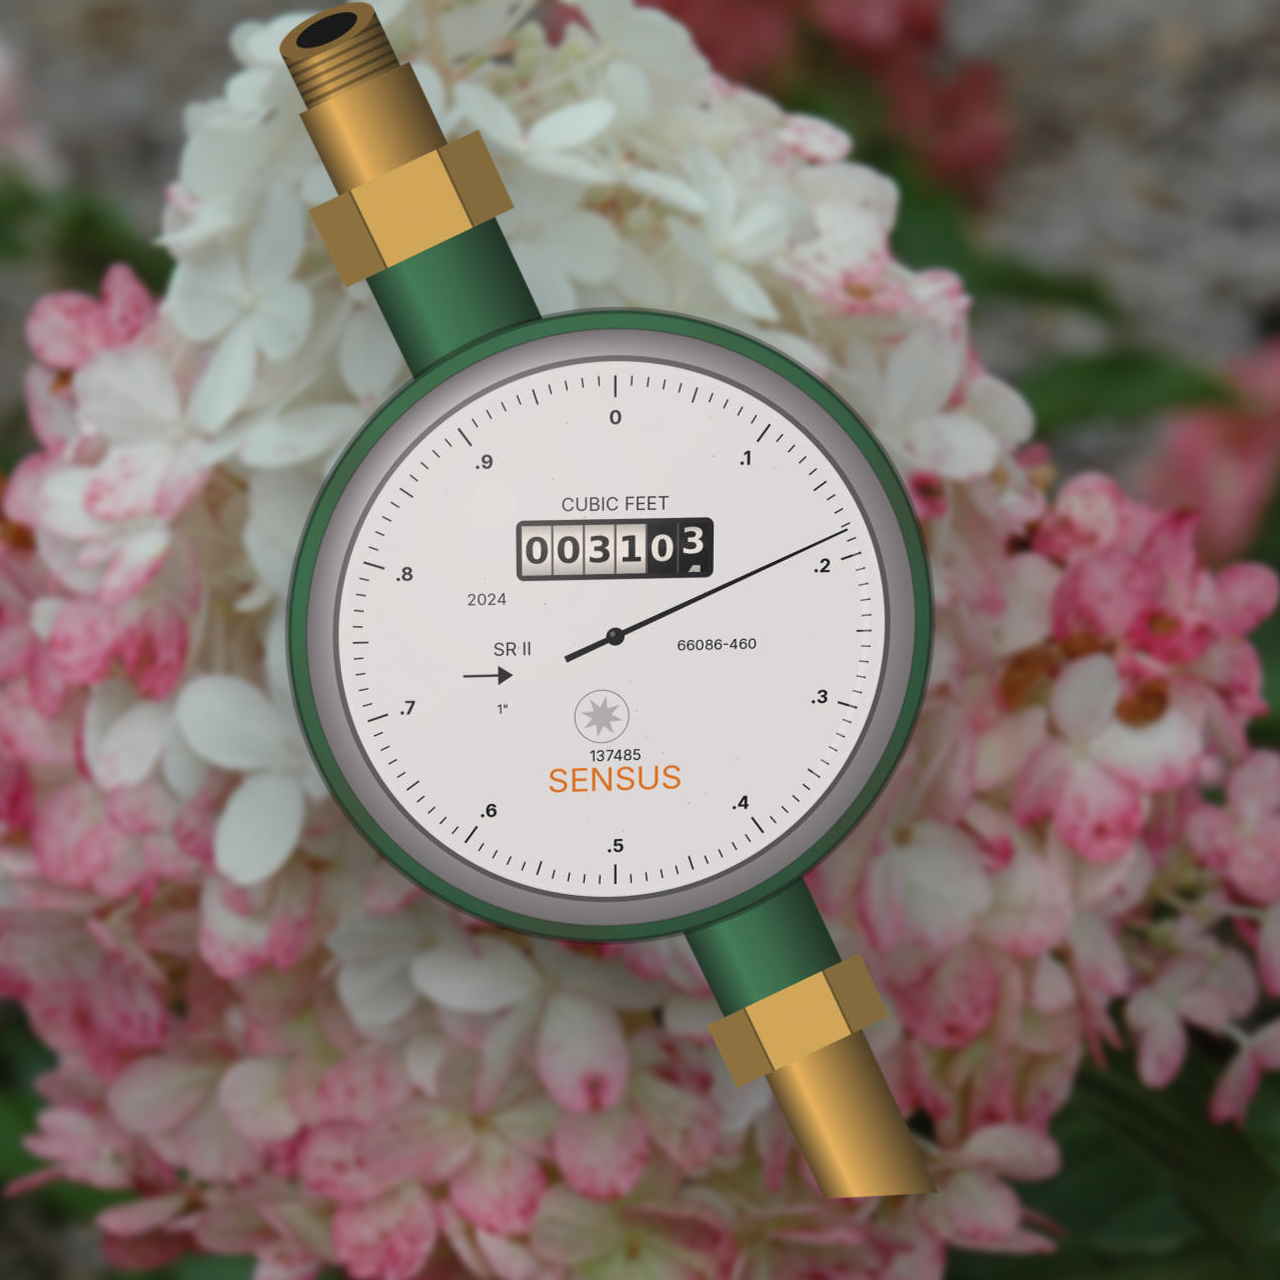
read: 3103.18 ft³
